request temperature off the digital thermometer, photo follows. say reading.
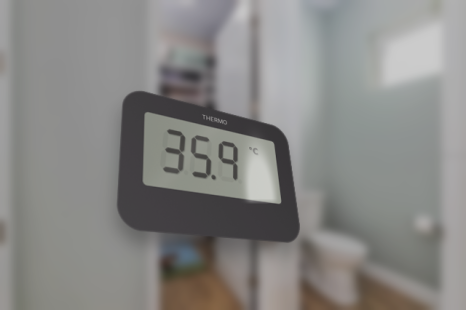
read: 35.9 °C
